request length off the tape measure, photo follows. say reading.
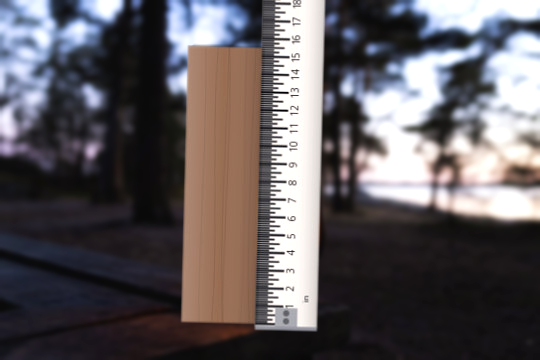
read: 15.5 in
